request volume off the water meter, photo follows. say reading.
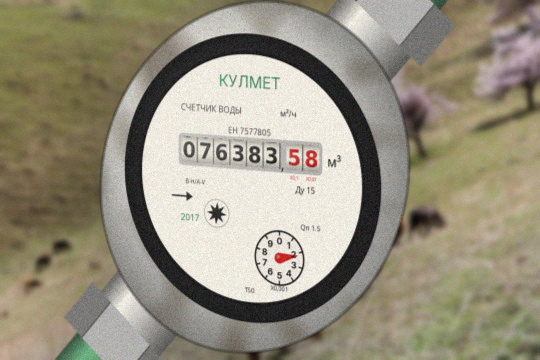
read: 76383.582 m³
